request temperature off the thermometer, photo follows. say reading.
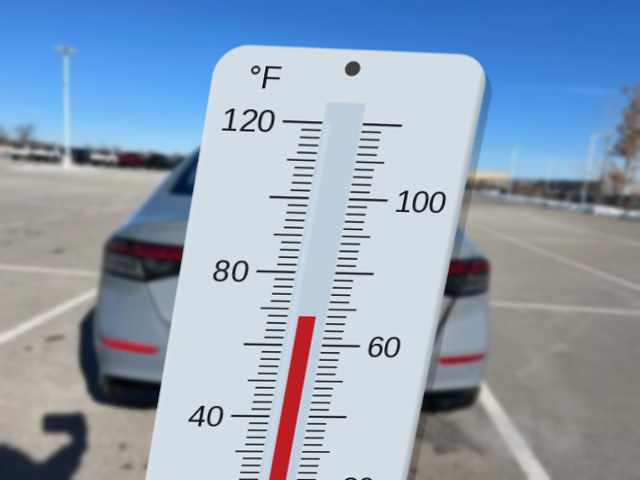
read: 68 °F
